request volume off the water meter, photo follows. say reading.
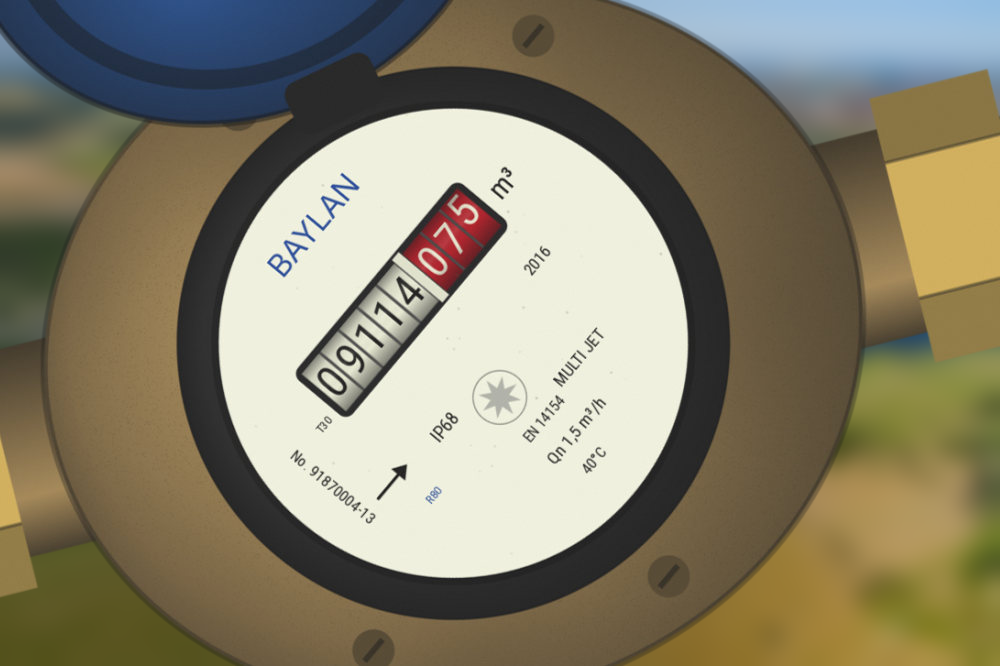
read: 9114.075 m³
